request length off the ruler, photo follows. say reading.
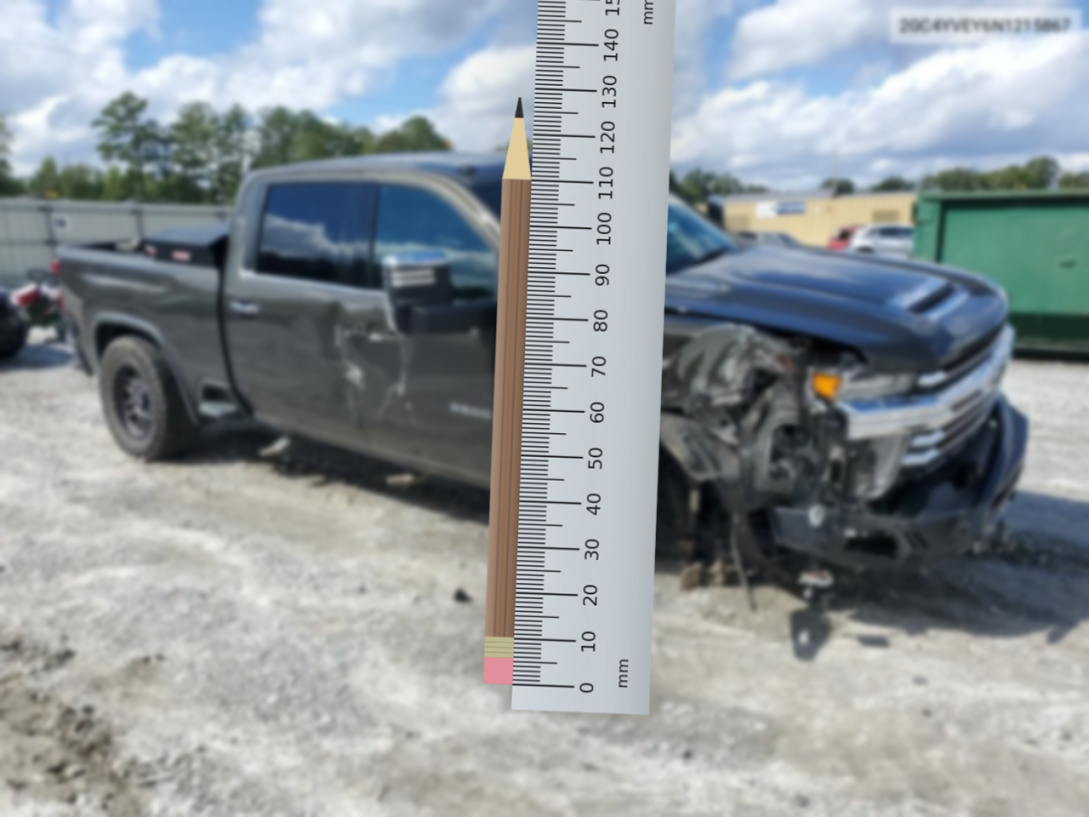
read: 128 mm
